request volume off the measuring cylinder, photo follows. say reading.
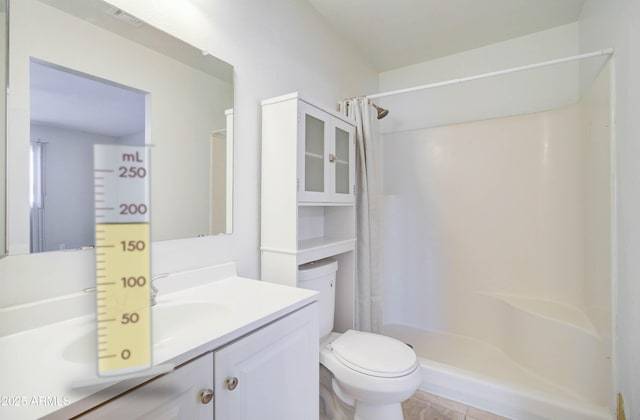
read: 180 mL
